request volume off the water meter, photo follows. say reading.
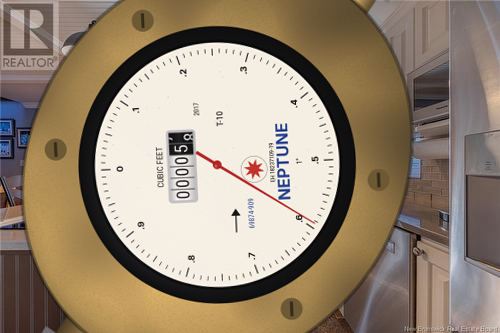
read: 57.59 ft³
